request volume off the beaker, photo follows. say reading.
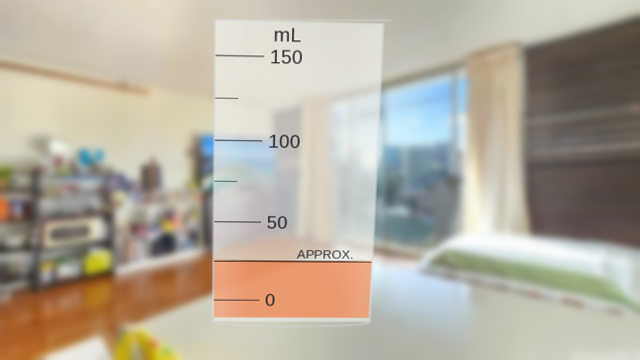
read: 25 mL
